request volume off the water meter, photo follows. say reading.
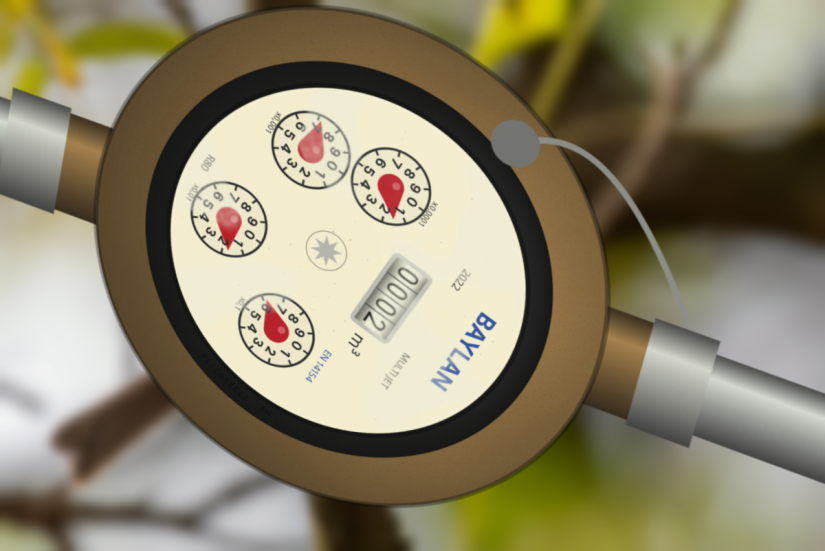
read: 2.6171 m³
